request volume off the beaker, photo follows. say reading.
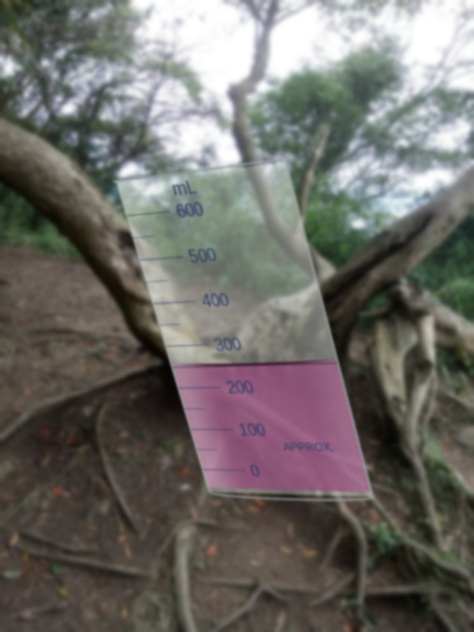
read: 250 mL
